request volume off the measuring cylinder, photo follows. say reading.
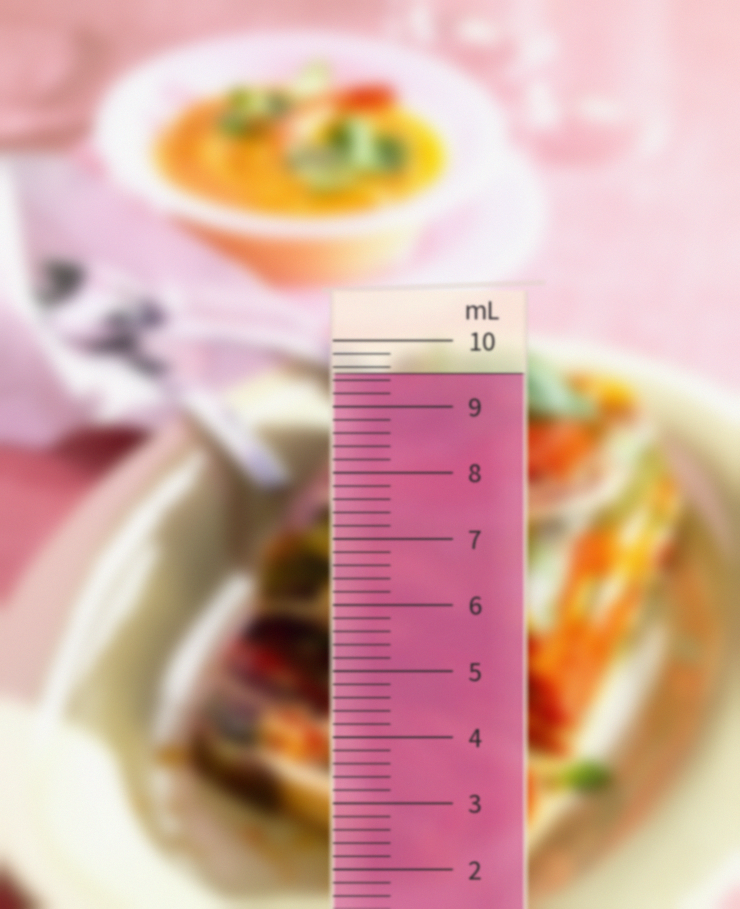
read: 9.5 mL
